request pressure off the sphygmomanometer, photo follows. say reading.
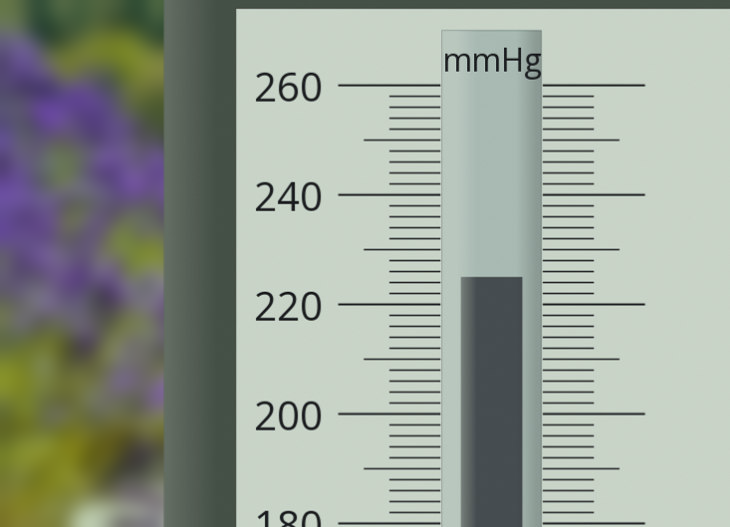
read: 225 mmHg
